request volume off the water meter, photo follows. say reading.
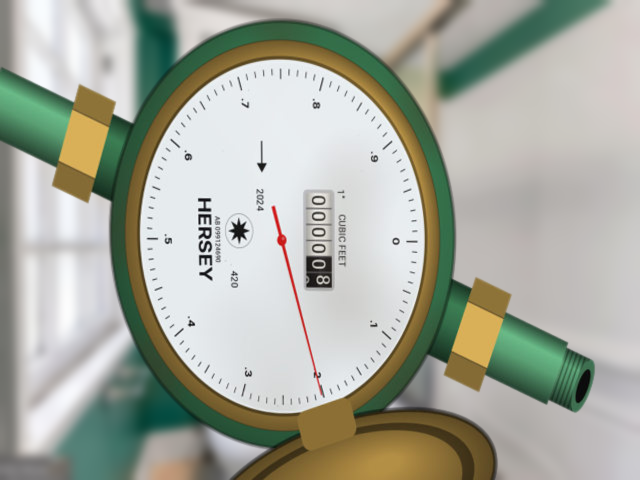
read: 8.20 ft³
